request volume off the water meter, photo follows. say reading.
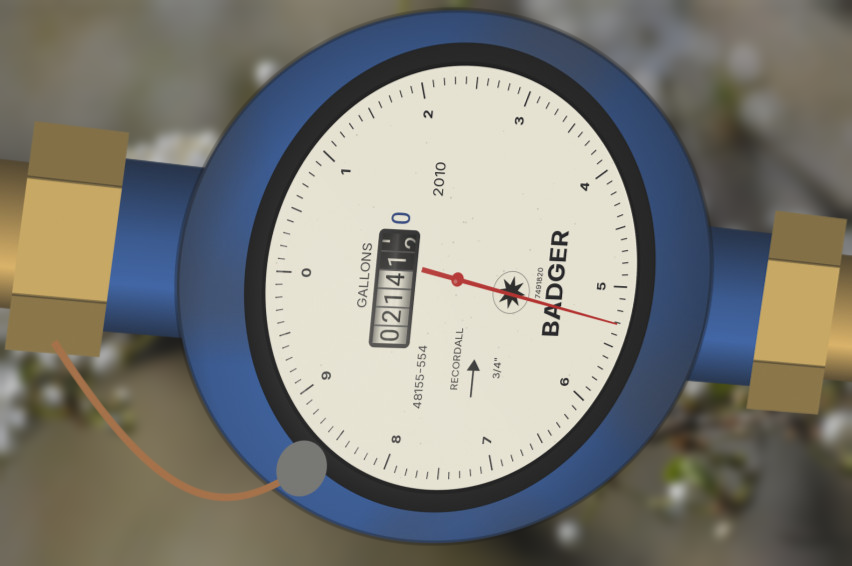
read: 214115.3 gal
